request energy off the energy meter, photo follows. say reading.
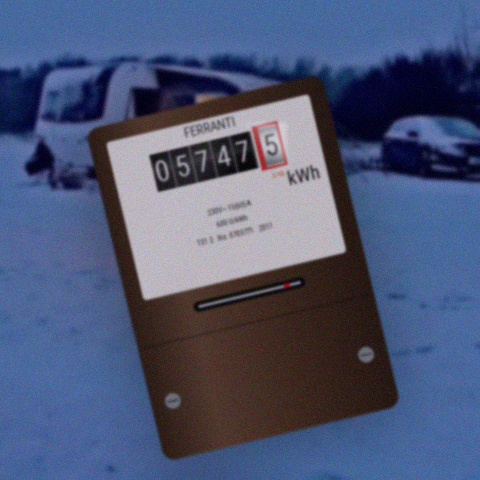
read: 5747.5 kWh
